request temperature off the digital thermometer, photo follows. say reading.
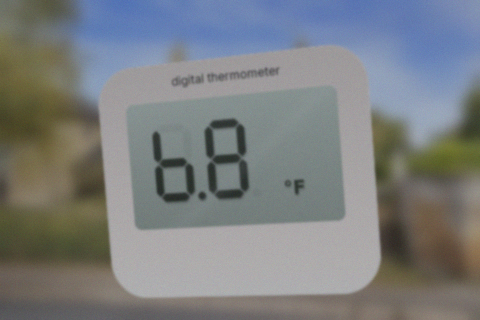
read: 6.8 °F
